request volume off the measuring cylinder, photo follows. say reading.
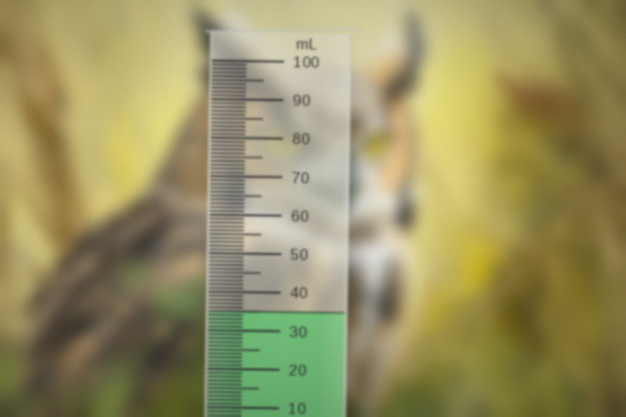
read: 35 mL
